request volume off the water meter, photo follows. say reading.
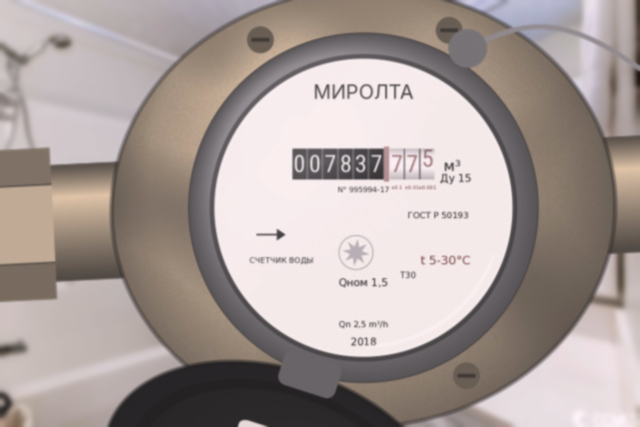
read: 7837.775 m³
